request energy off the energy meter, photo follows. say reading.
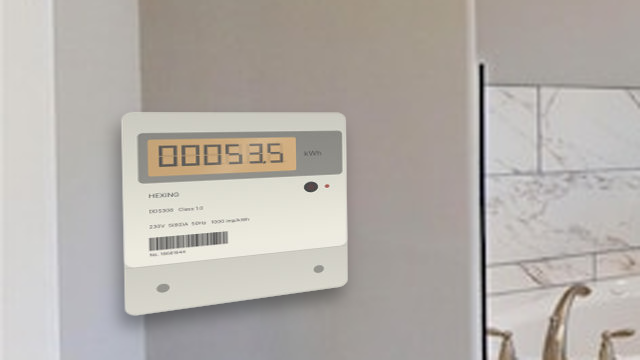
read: 53.5 kWh
